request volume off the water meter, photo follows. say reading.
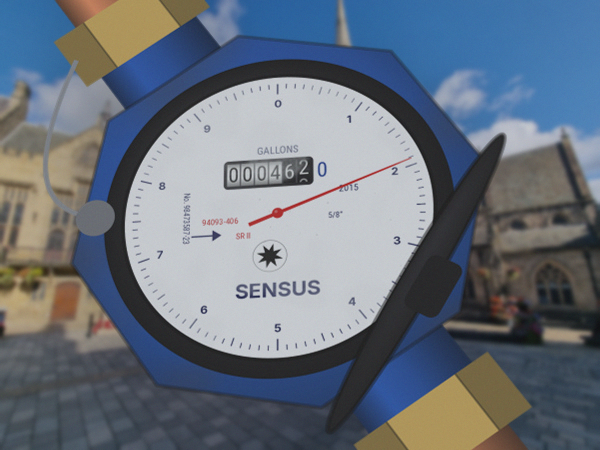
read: 4621.9 gal
